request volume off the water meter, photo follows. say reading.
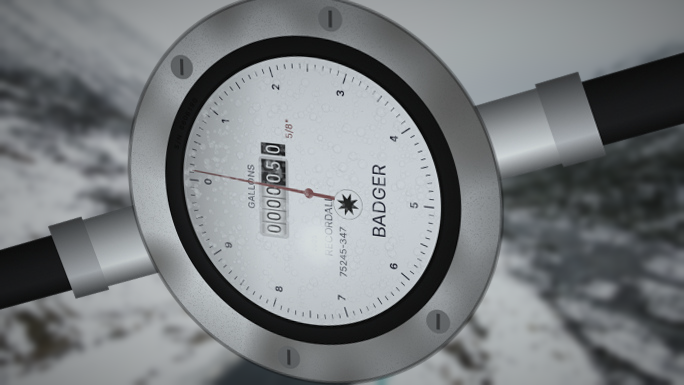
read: 50.1 gal
